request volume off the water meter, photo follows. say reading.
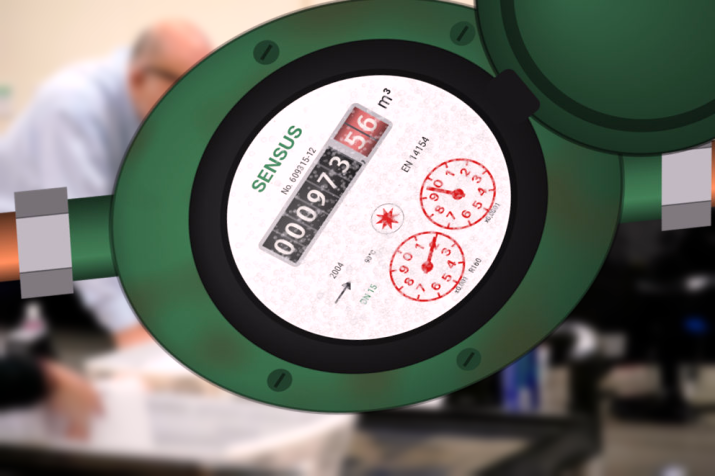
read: 973.5619 m³
